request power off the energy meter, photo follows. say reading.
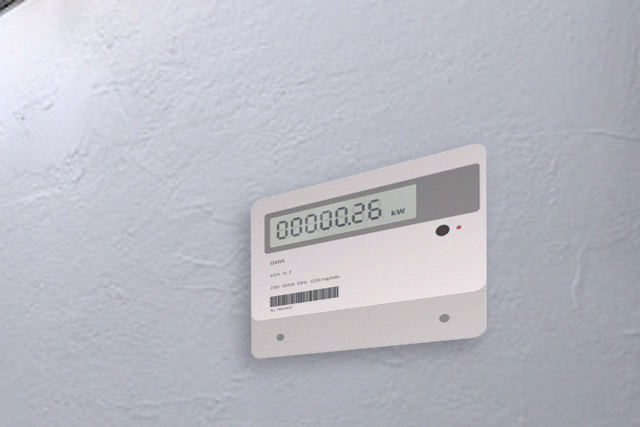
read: 0.26 kW
